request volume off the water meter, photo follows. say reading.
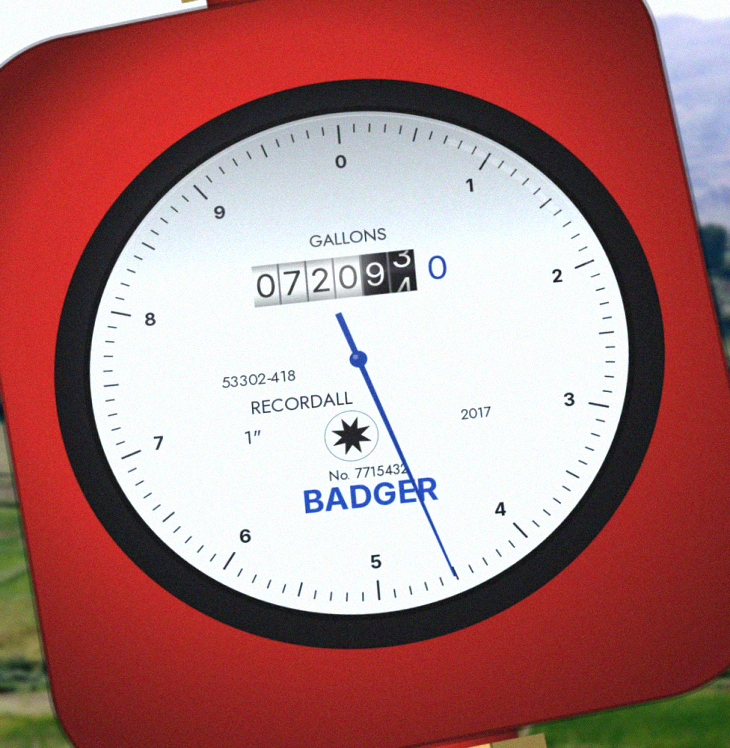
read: 720934.5 gal
